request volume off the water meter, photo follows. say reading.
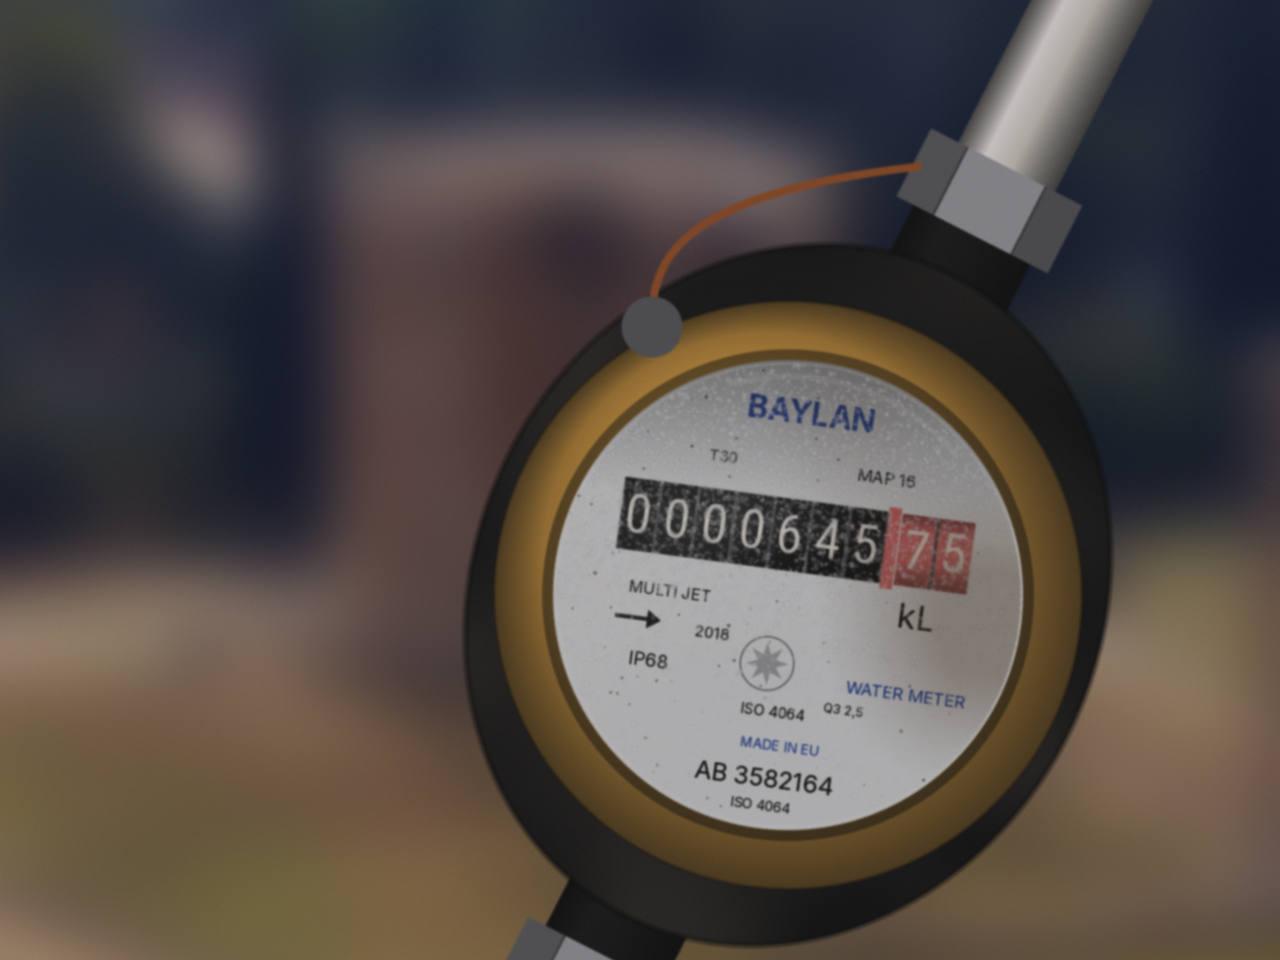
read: 645.75 kL
